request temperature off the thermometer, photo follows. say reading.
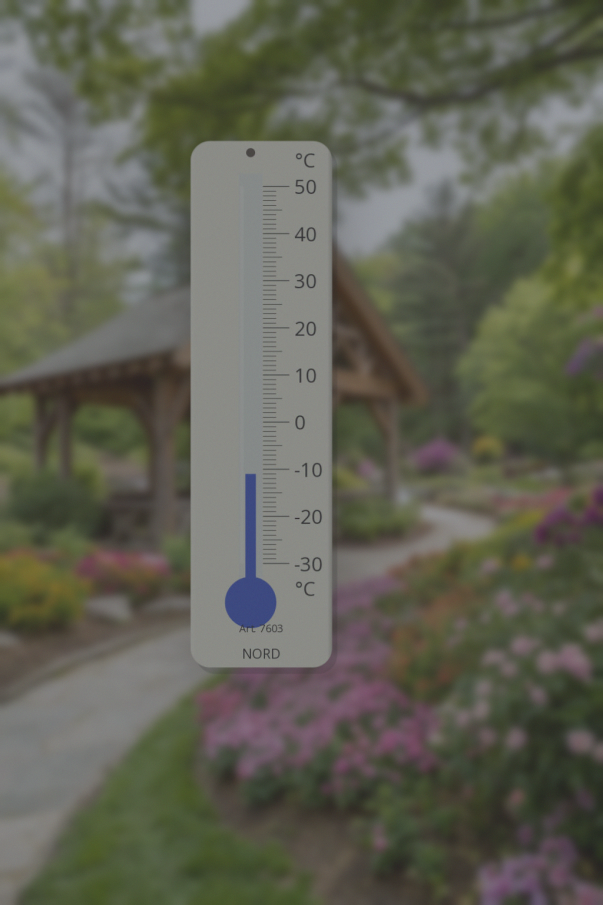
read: -11 °C
